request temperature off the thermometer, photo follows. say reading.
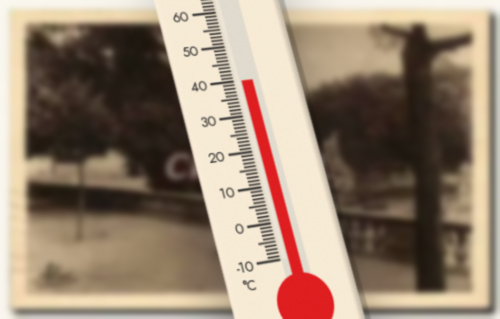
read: 40 °C
